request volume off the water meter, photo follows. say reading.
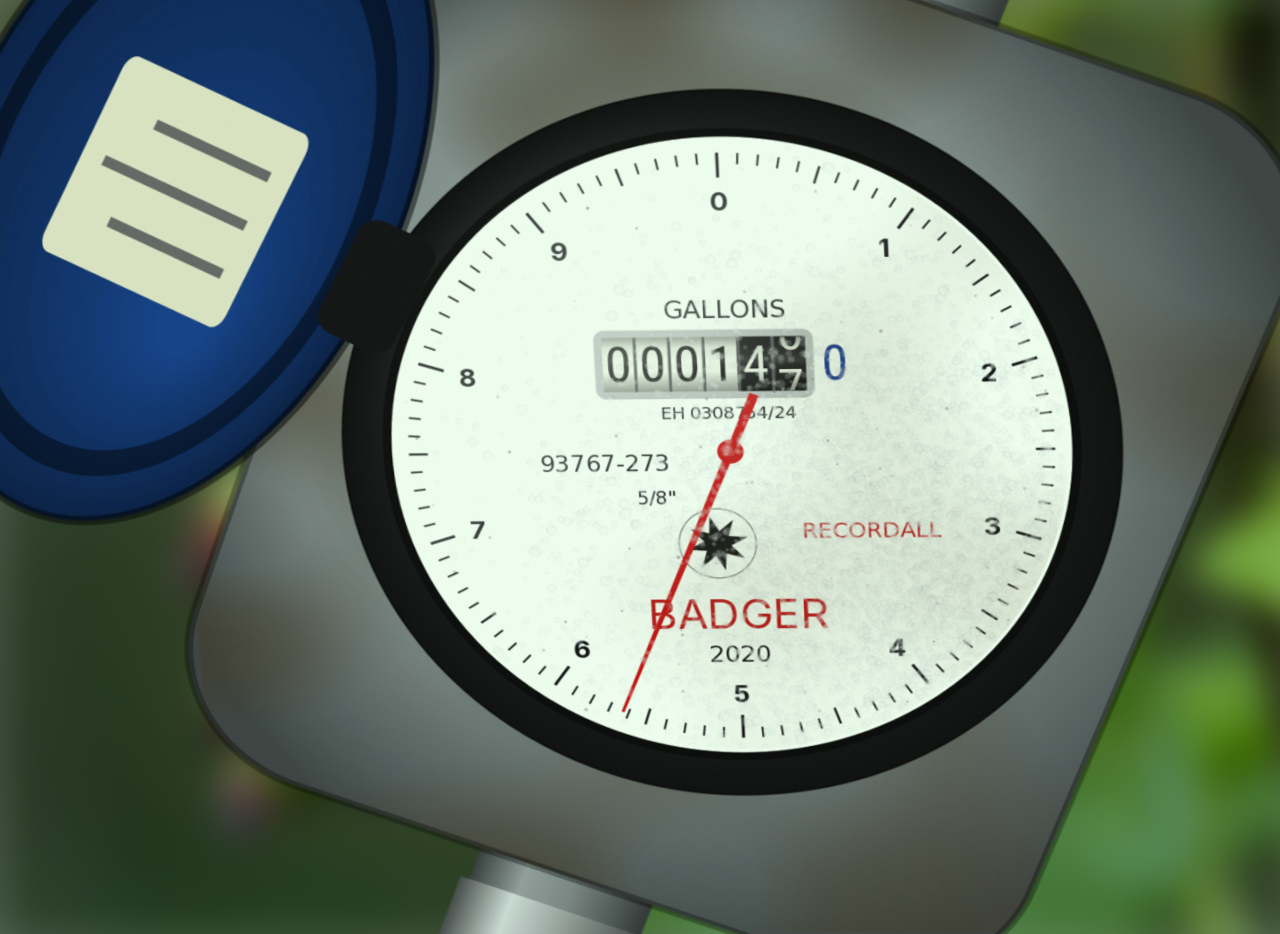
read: 1465.6 gal
